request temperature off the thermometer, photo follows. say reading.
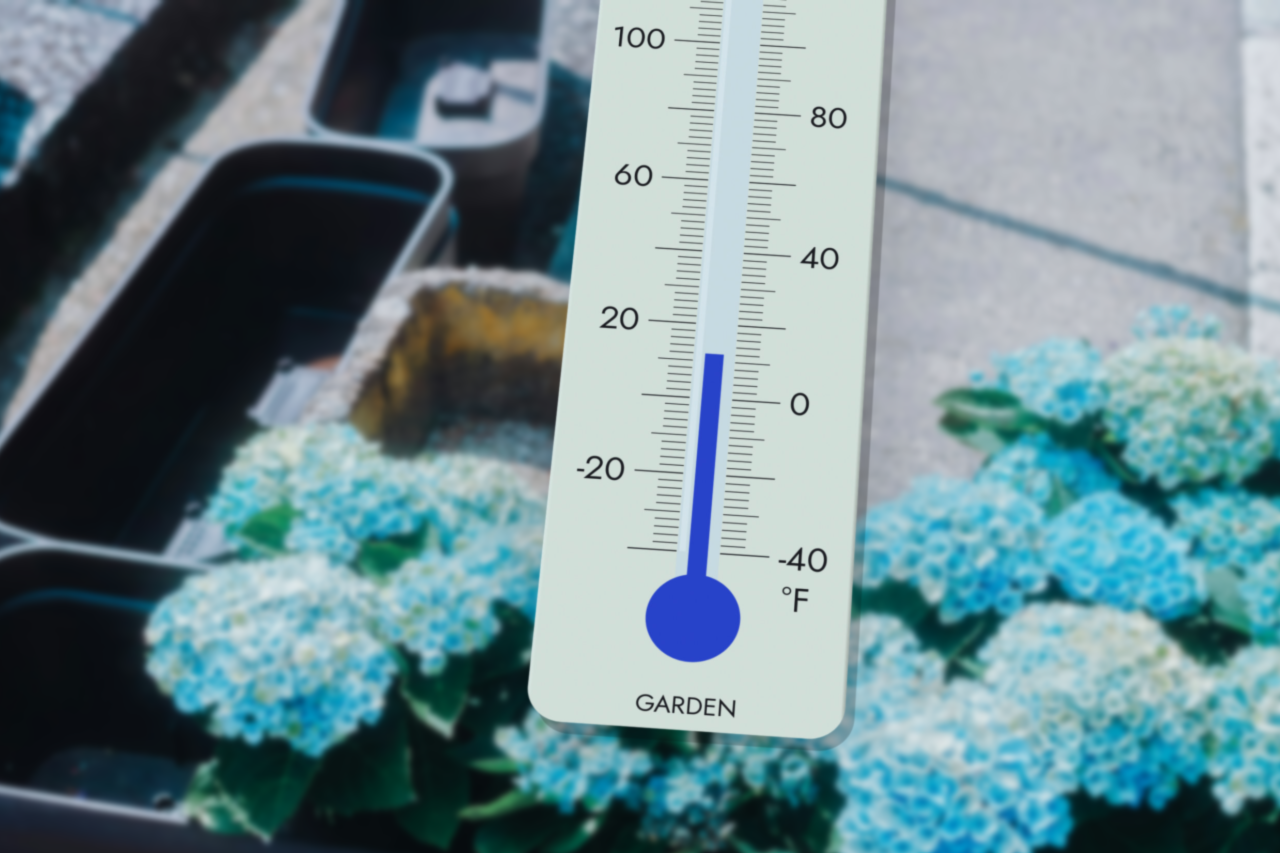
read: 12 °F
